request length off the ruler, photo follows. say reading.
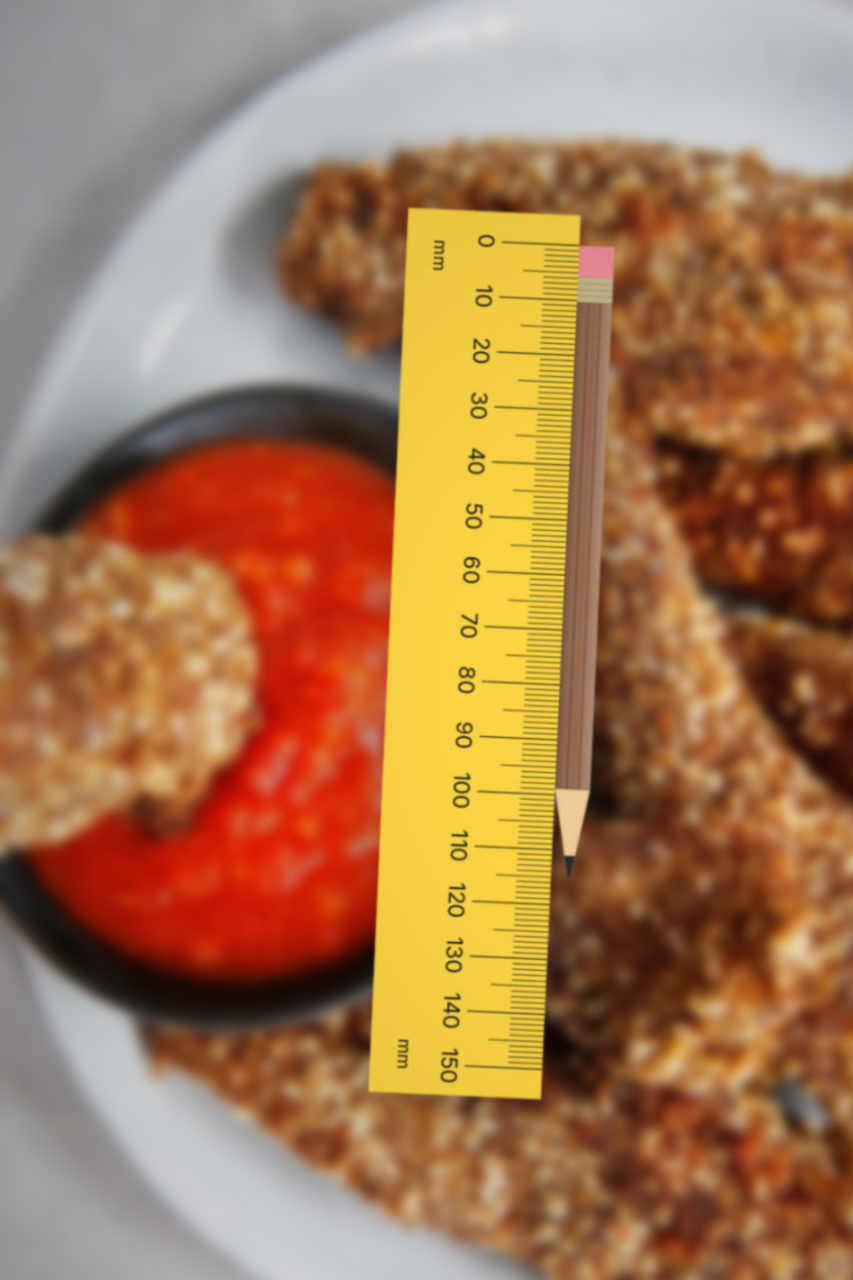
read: 115 mm
